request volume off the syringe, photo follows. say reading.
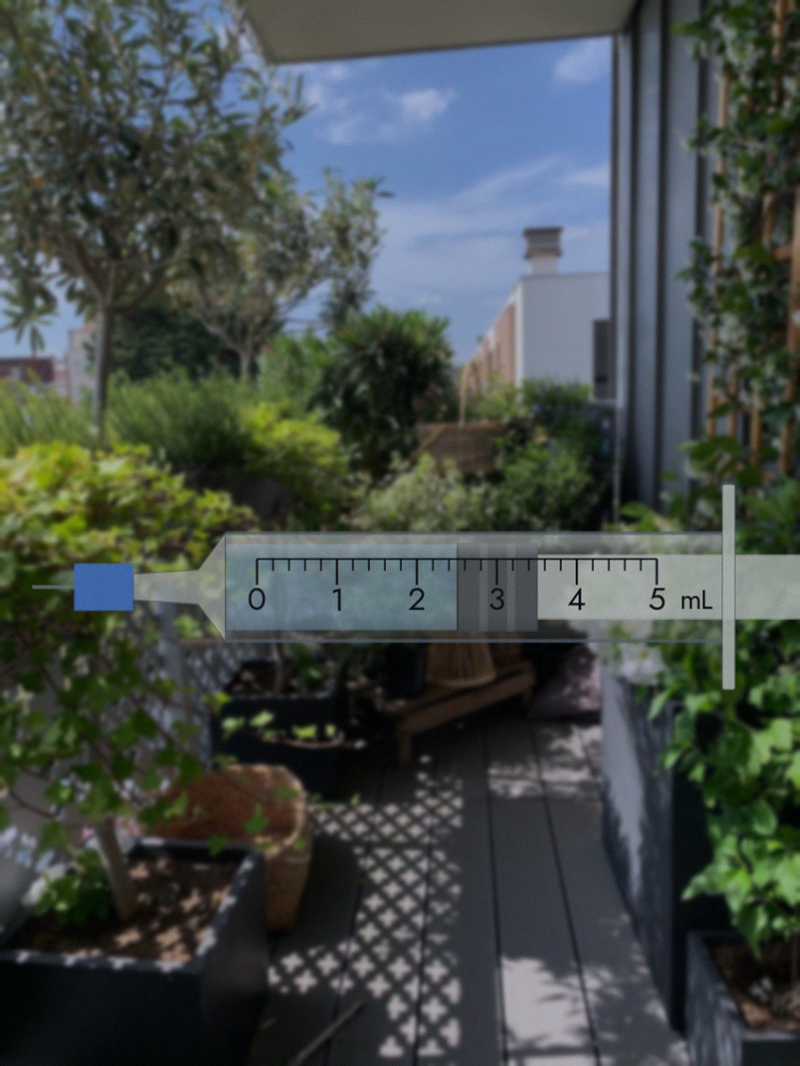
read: 2.5 mL
